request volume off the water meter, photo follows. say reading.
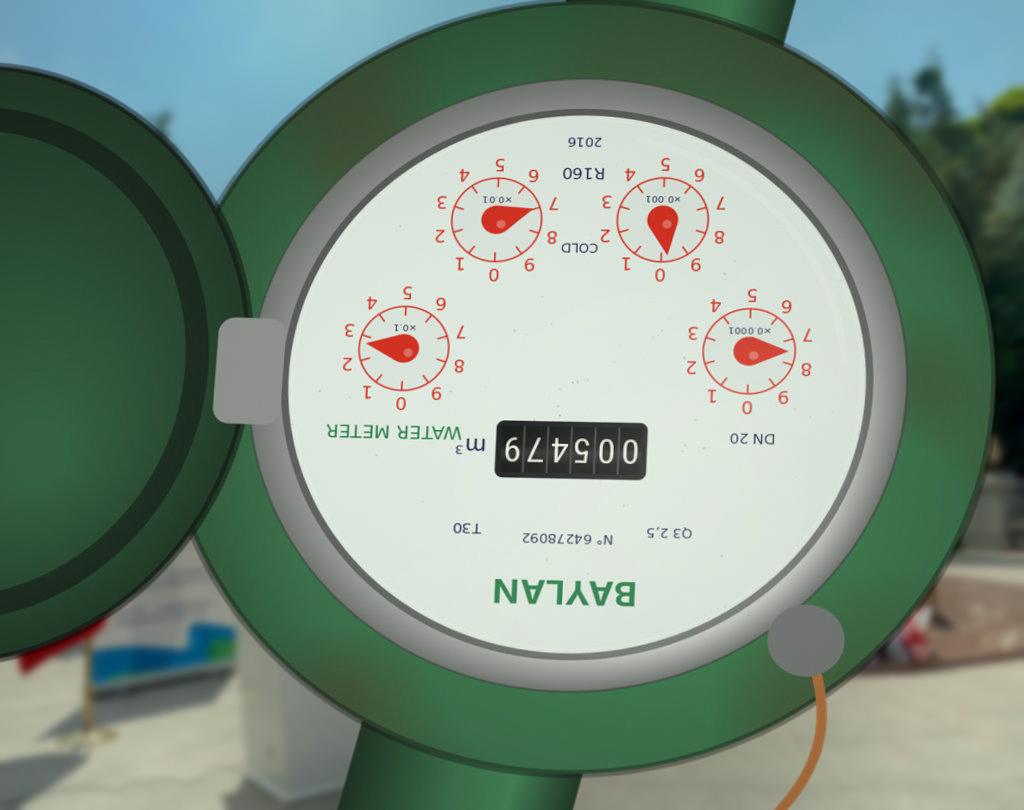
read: 5479.2697 m³
